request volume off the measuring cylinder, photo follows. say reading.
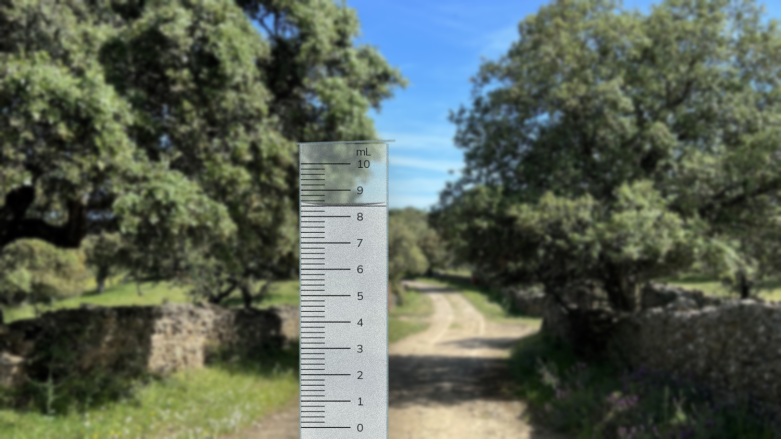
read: 8.4 mL
